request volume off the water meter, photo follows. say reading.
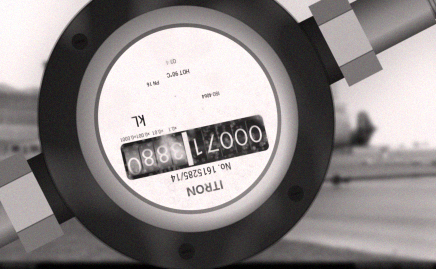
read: 71.3880 kL
